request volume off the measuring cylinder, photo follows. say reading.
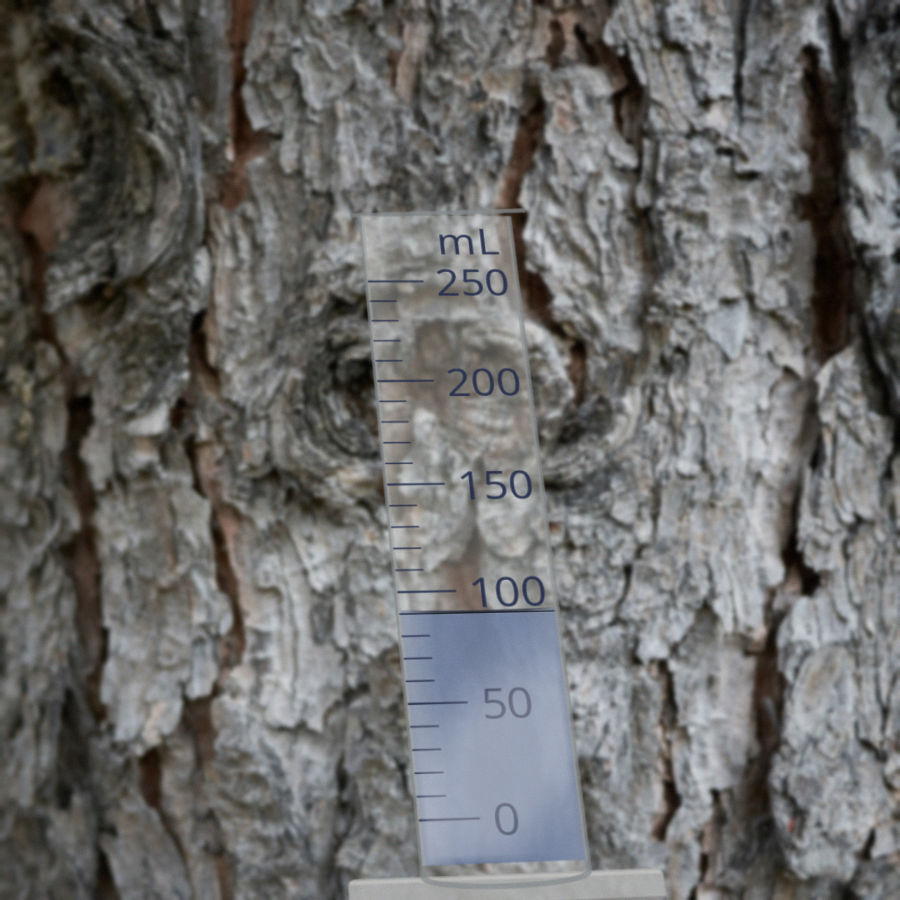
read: 90 mL
